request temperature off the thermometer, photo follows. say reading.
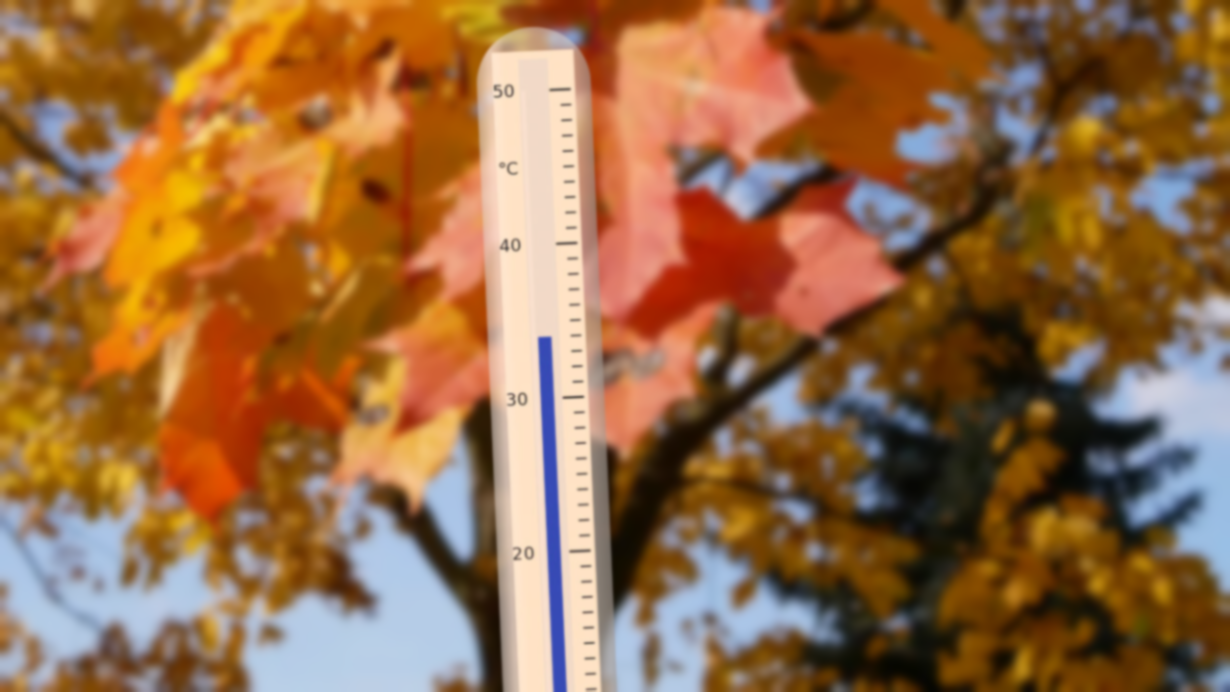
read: 34 °C
